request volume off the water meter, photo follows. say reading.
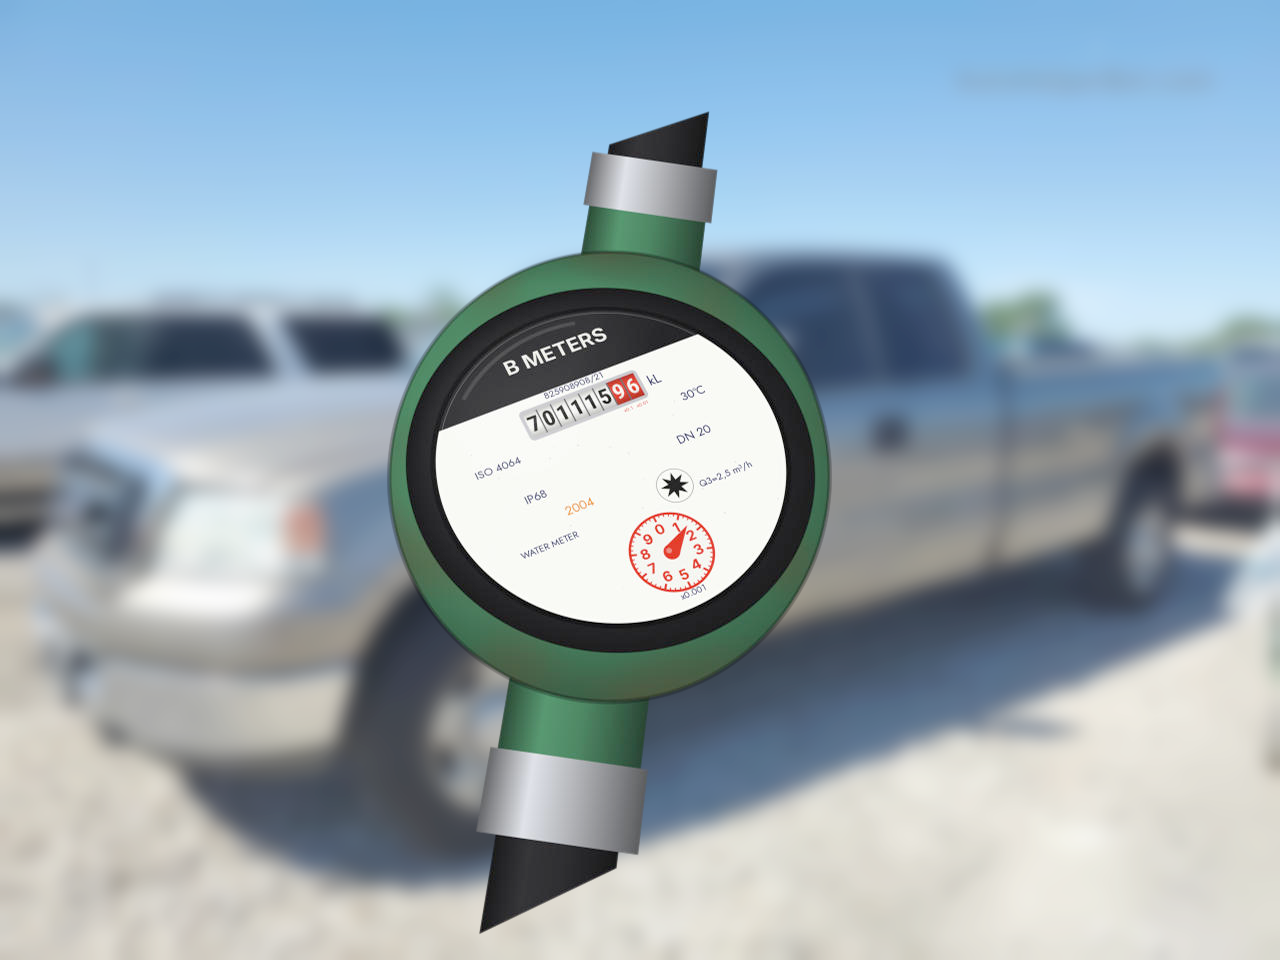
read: 701115.961 kL
